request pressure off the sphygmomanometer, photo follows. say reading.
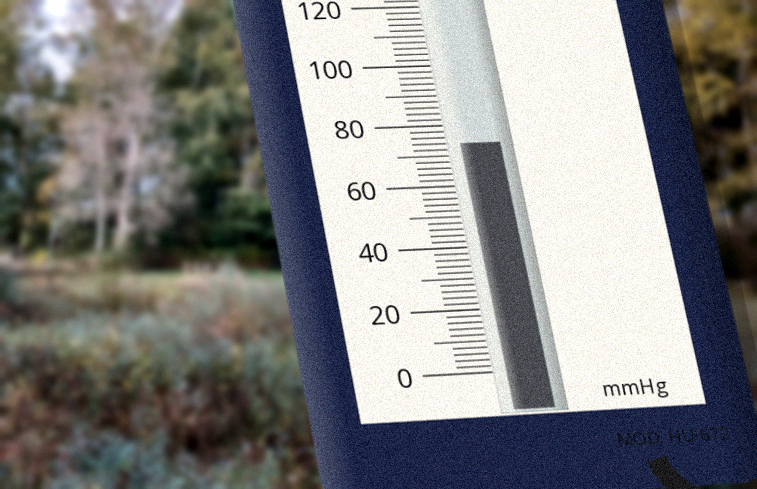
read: 74 mmHg
